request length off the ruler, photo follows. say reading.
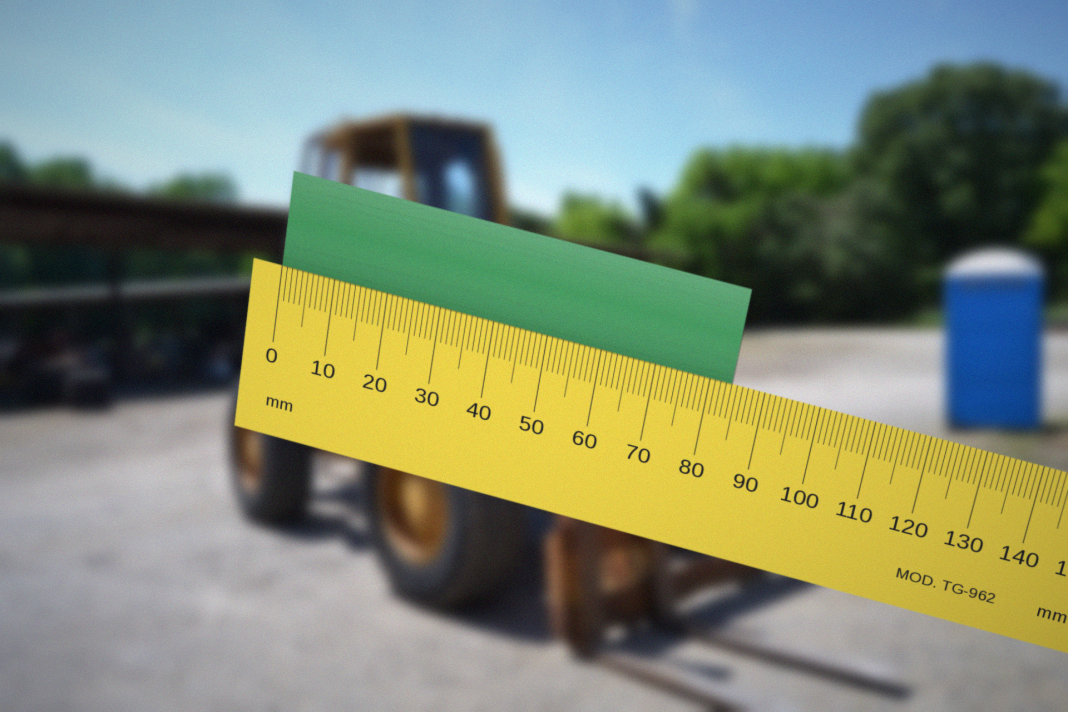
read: 84 mm
